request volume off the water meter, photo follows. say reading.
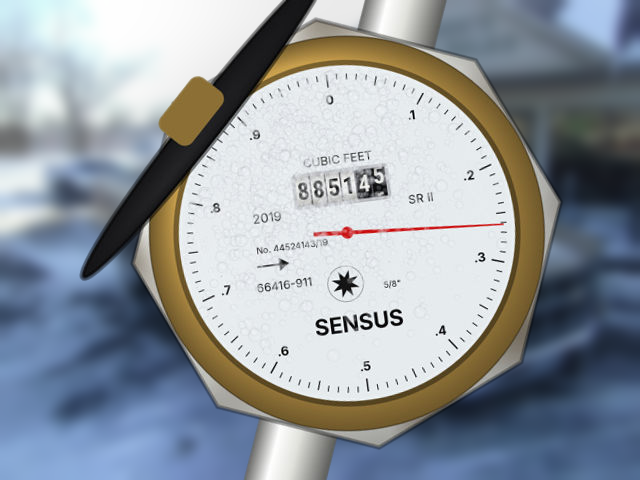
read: 885145.26 ft³
